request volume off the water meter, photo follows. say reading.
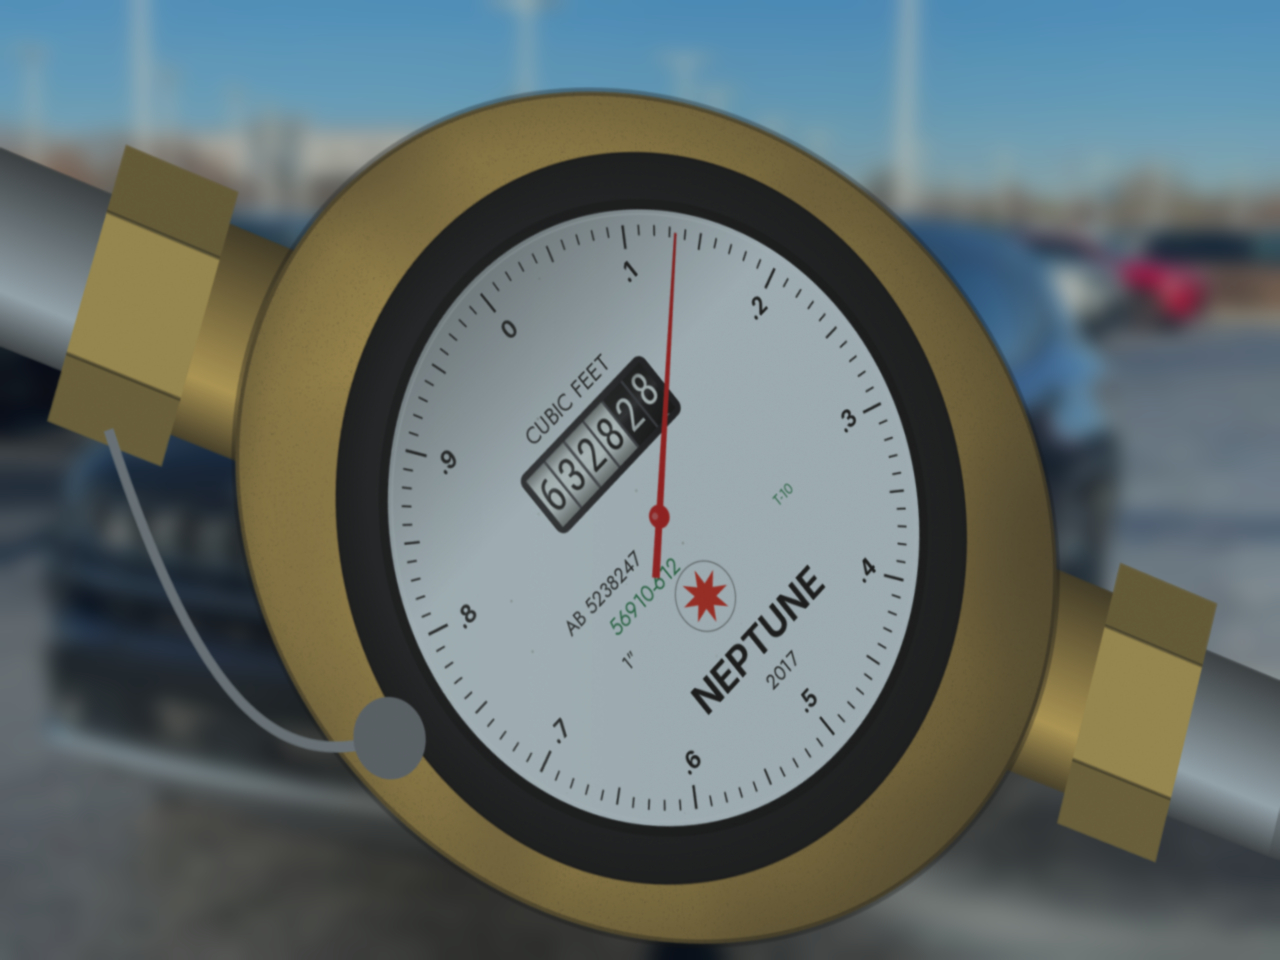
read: 632828.13 ft³
